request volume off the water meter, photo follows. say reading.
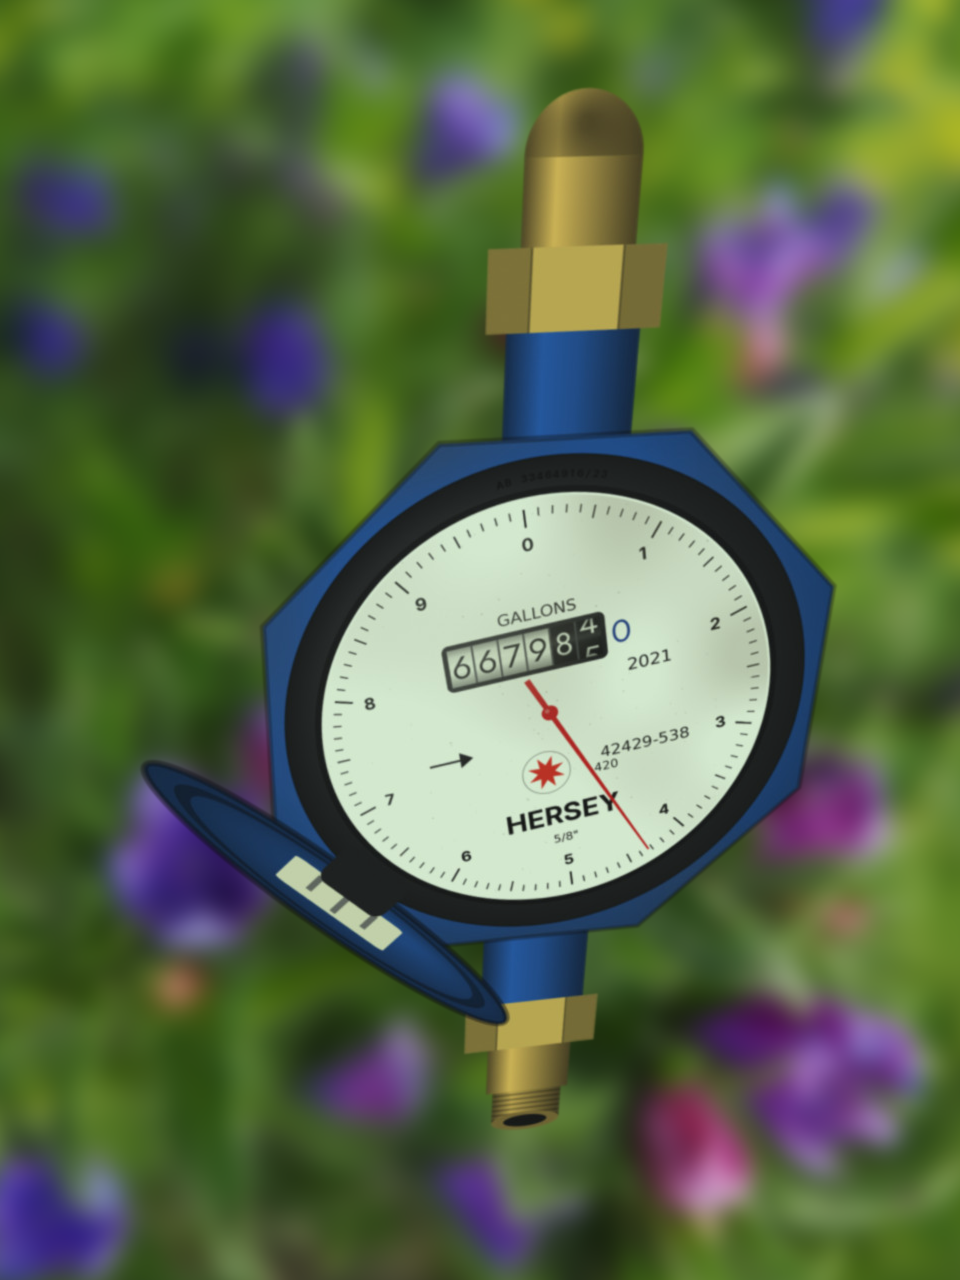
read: 6679844.3 gal
